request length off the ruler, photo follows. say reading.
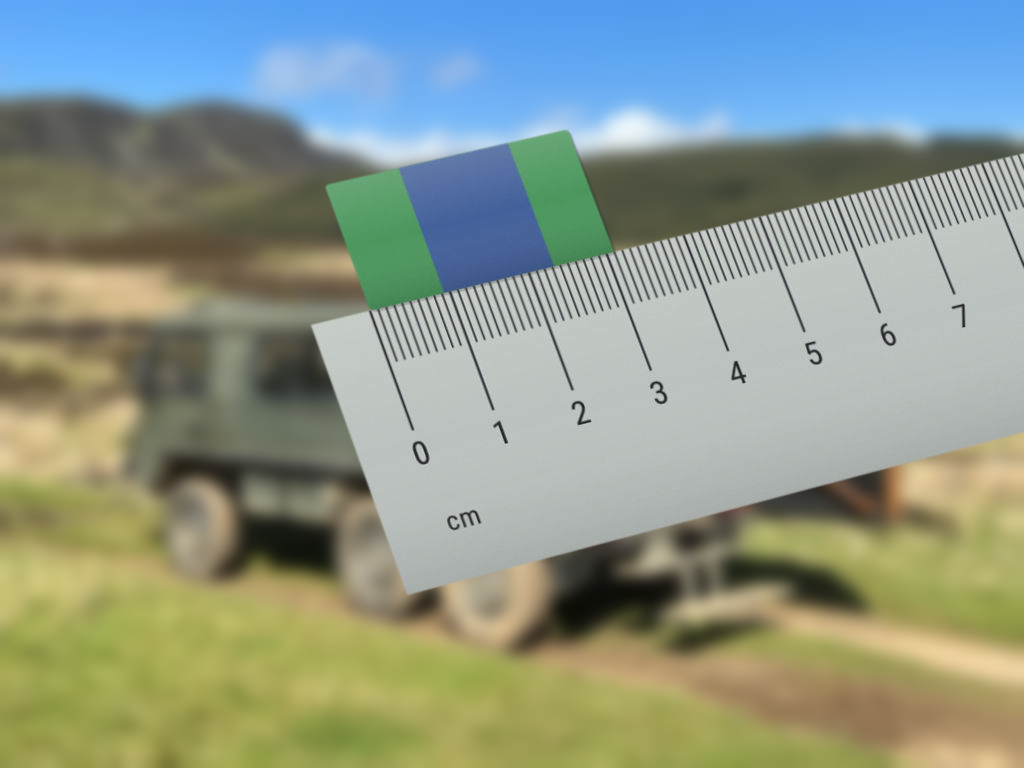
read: 3.1 cm
